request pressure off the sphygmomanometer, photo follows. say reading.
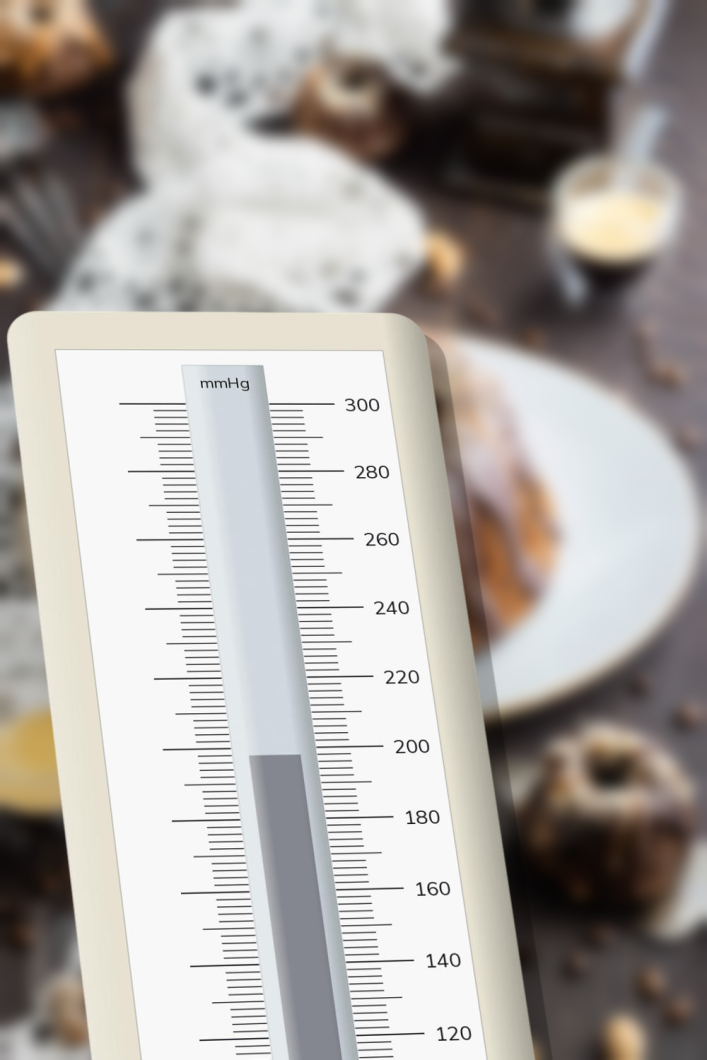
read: 198 mmHg
